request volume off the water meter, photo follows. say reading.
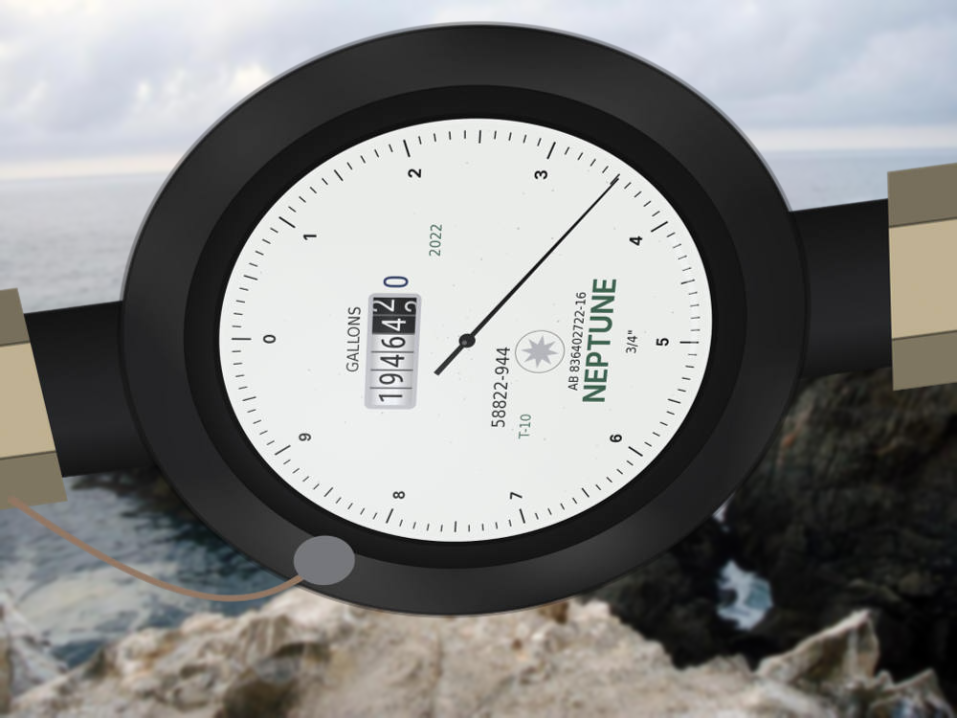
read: 1946423.5 gal
